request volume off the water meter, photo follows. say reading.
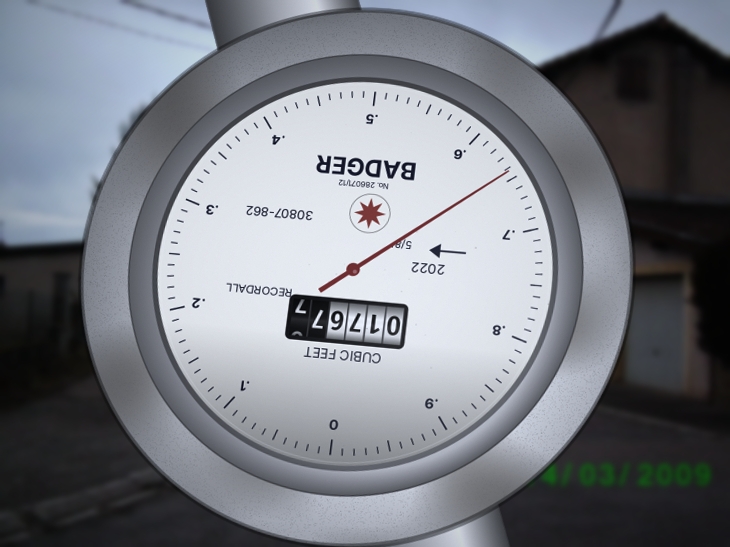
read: 17676.64 ft³
